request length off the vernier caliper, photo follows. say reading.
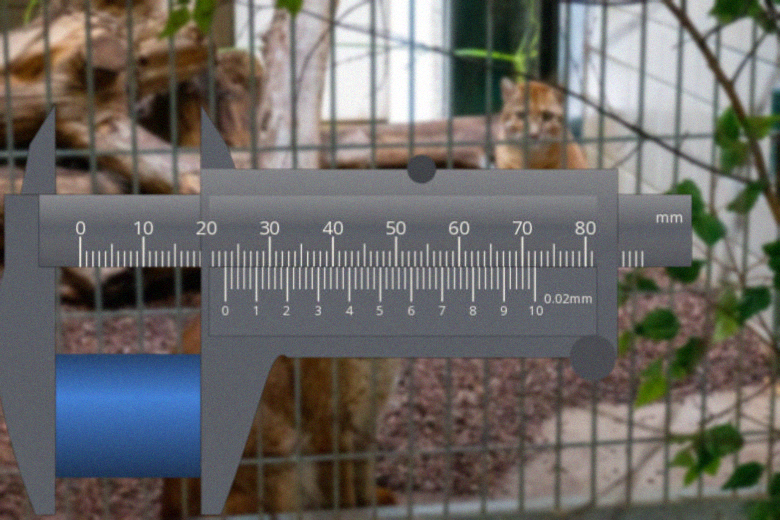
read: 23.0 mm
